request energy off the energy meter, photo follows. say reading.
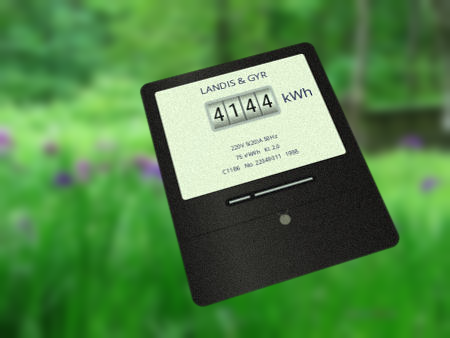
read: 4144 kWh
